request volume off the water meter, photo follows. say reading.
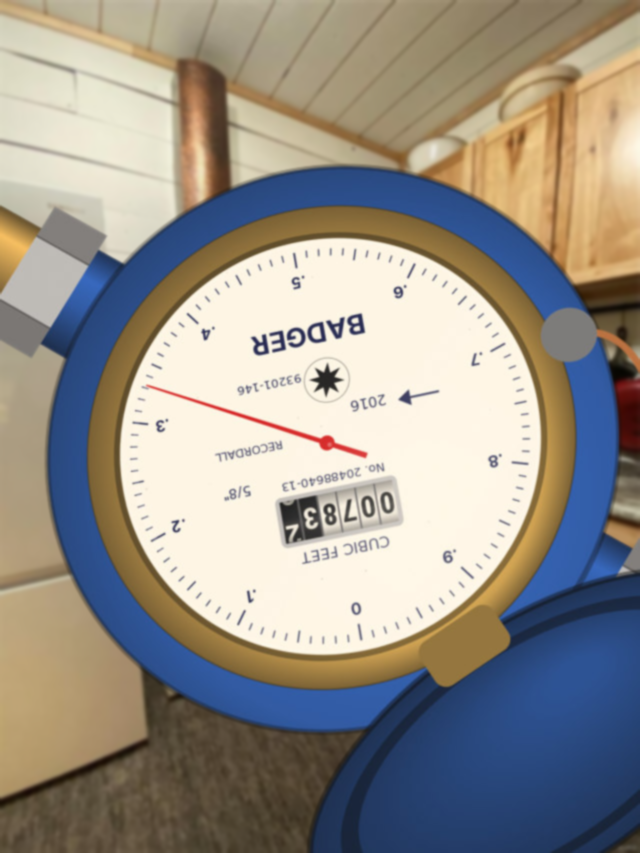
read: 7832.33 ft³
